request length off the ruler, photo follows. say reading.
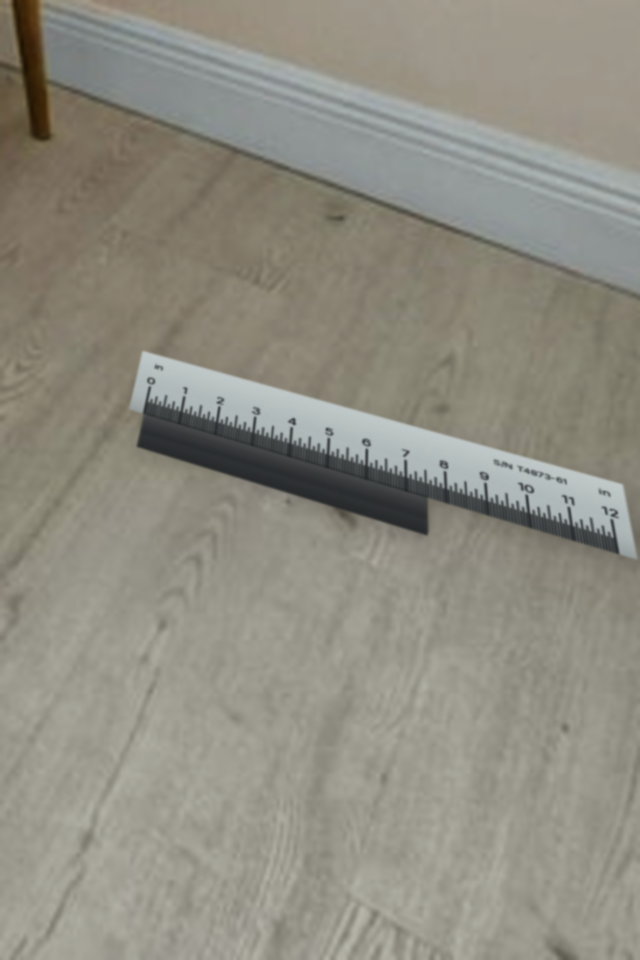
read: 7.5 in
